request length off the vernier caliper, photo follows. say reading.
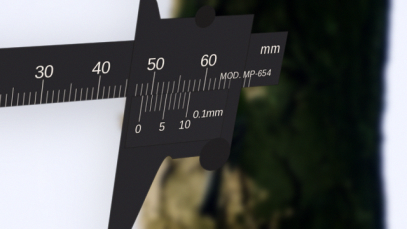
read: 48.4 mm
